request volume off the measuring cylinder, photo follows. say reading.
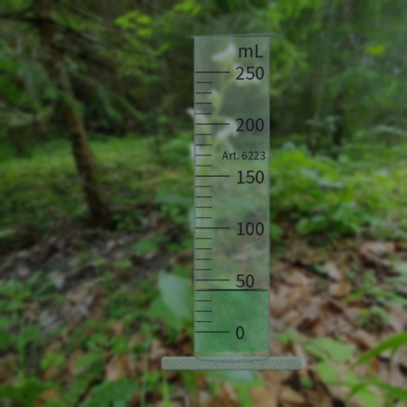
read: 40 mL
